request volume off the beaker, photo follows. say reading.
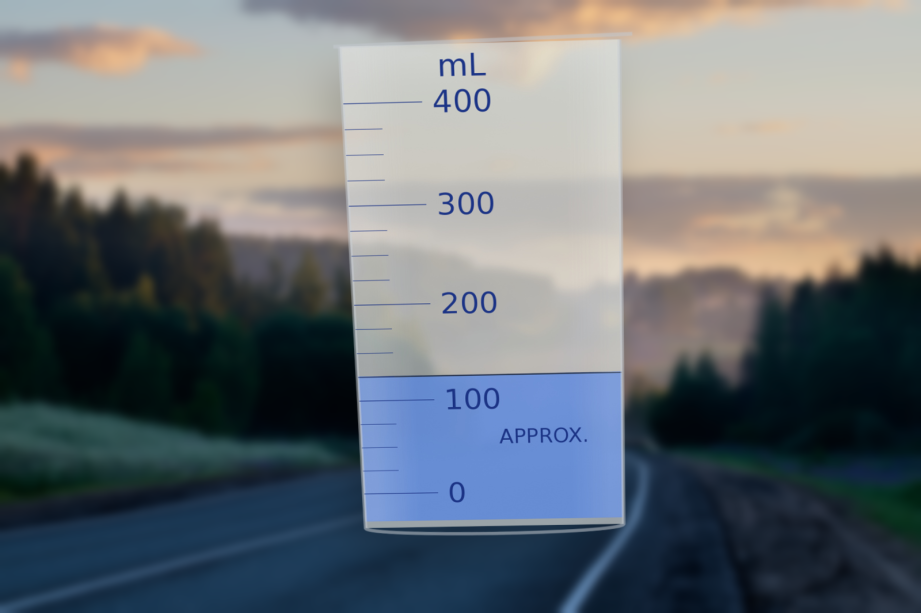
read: 125 mL
